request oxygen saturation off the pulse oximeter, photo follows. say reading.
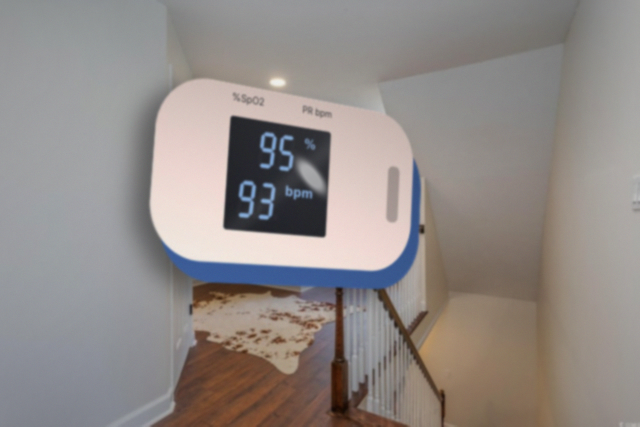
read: 95 %
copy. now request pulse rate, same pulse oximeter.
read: 93 bpm
